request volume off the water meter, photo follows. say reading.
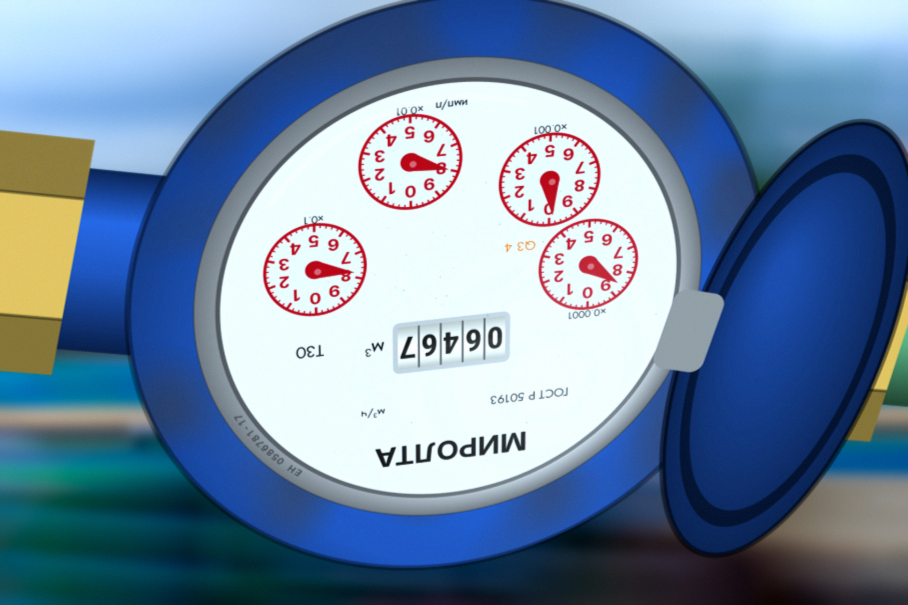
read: 6467.7798 m³
